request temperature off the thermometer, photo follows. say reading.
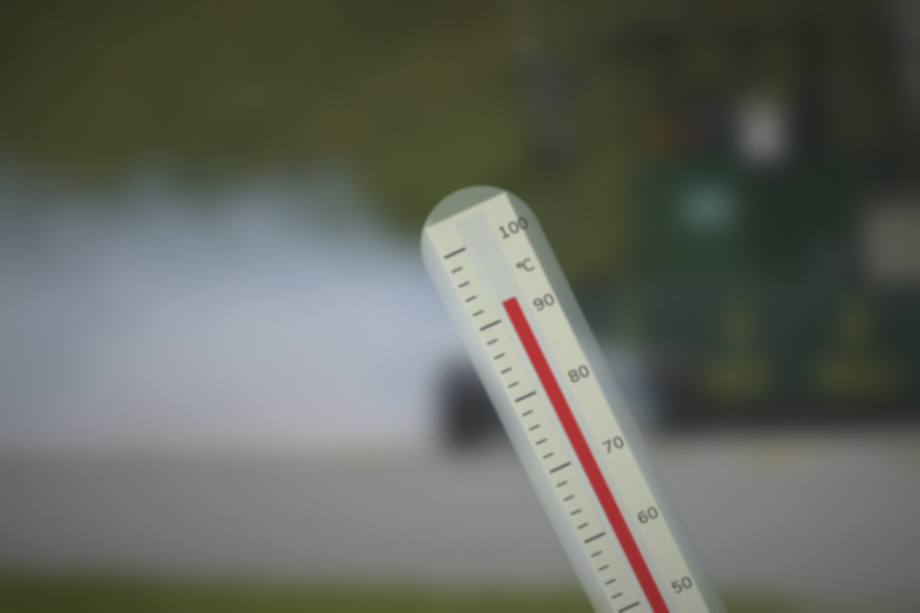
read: 92 °C
